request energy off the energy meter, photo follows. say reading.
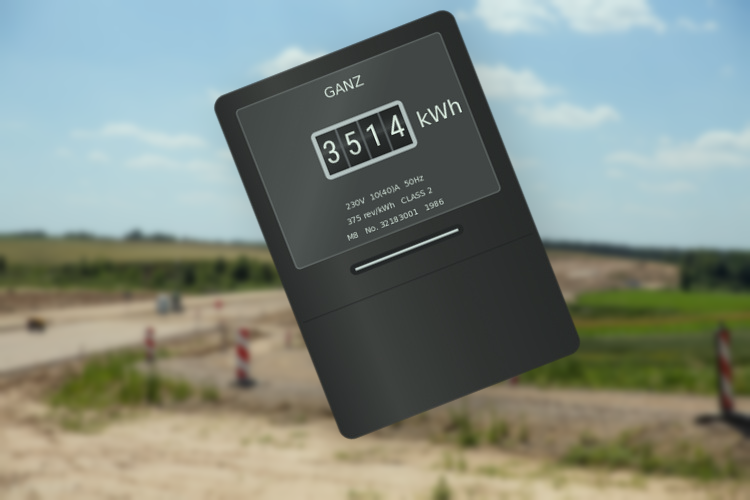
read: 3514 kWh
